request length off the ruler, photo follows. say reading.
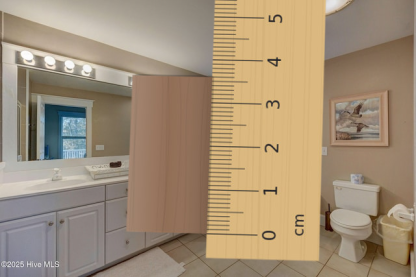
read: 3.6 cm
